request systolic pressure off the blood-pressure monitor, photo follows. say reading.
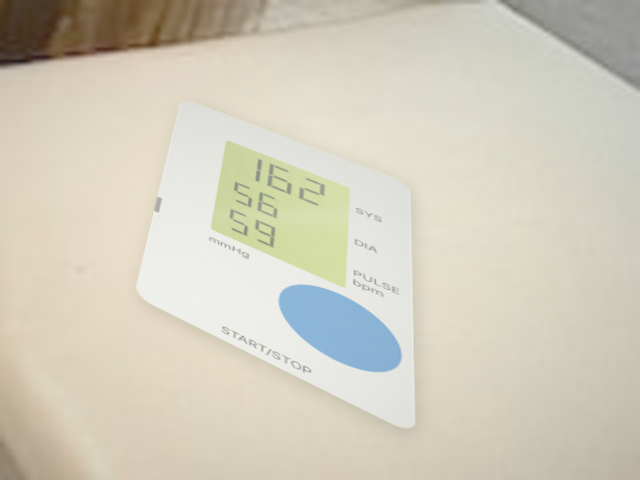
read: 162 mmHg
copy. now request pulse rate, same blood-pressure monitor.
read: 59 bpm
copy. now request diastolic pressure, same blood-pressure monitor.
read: 56 mmHg
